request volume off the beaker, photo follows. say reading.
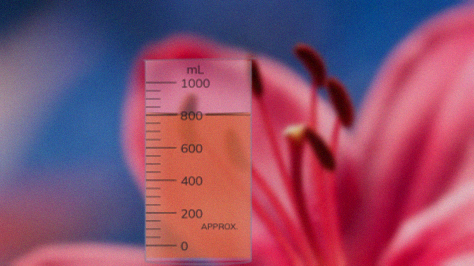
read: 800 mL
